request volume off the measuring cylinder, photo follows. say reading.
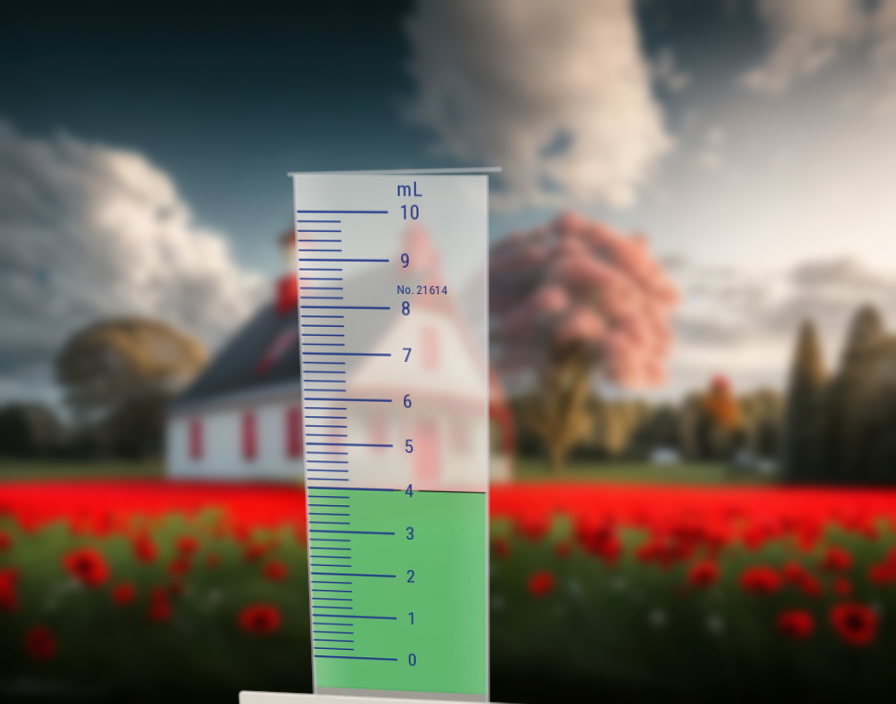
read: 4 mL
